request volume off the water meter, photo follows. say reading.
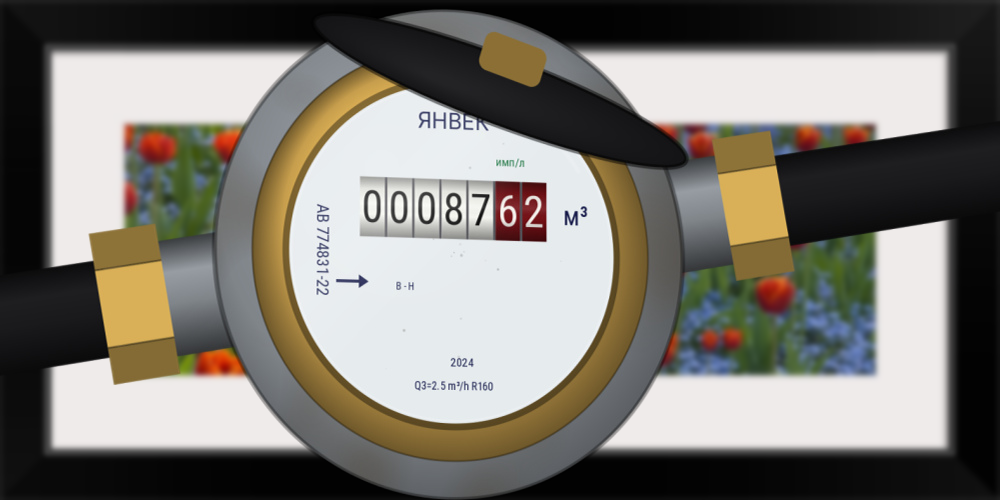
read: 87.62 m³
